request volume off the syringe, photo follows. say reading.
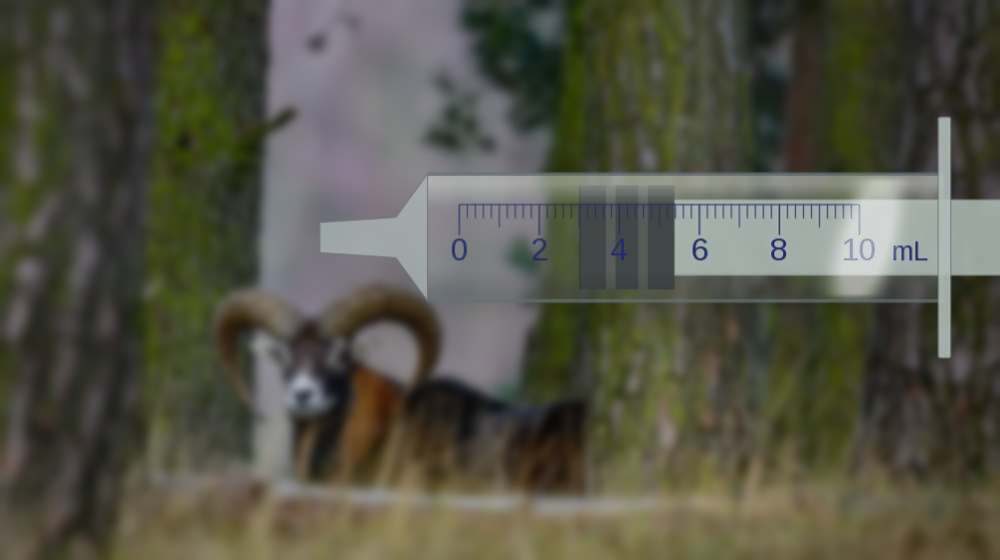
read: 3 mL
